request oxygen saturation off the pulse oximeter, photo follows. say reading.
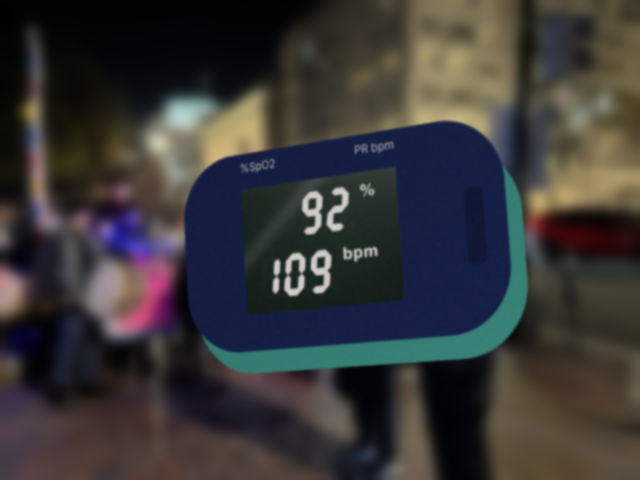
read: 92 %
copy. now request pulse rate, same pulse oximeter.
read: 109 bpm
